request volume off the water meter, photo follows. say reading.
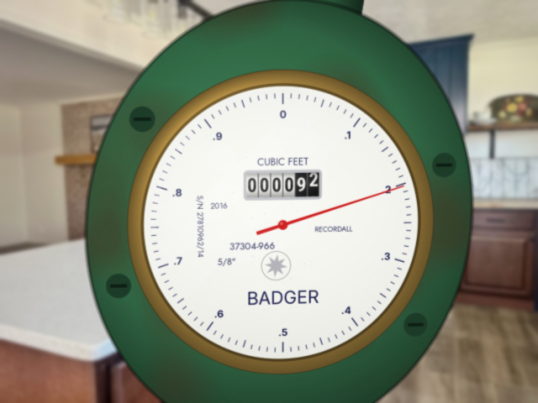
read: 92.20 ft³
